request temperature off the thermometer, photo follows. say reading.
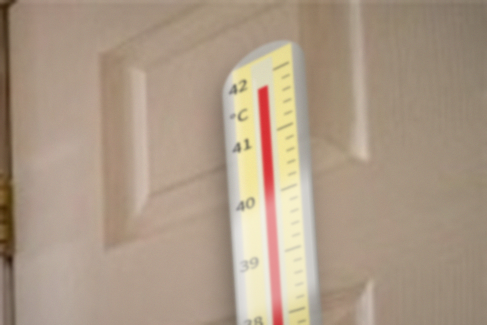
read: 41.8 °C
